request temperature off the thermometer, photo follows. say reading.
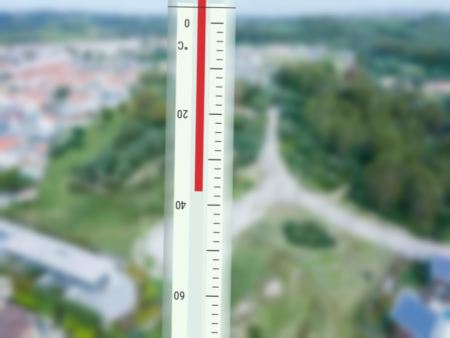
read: 37 °C
